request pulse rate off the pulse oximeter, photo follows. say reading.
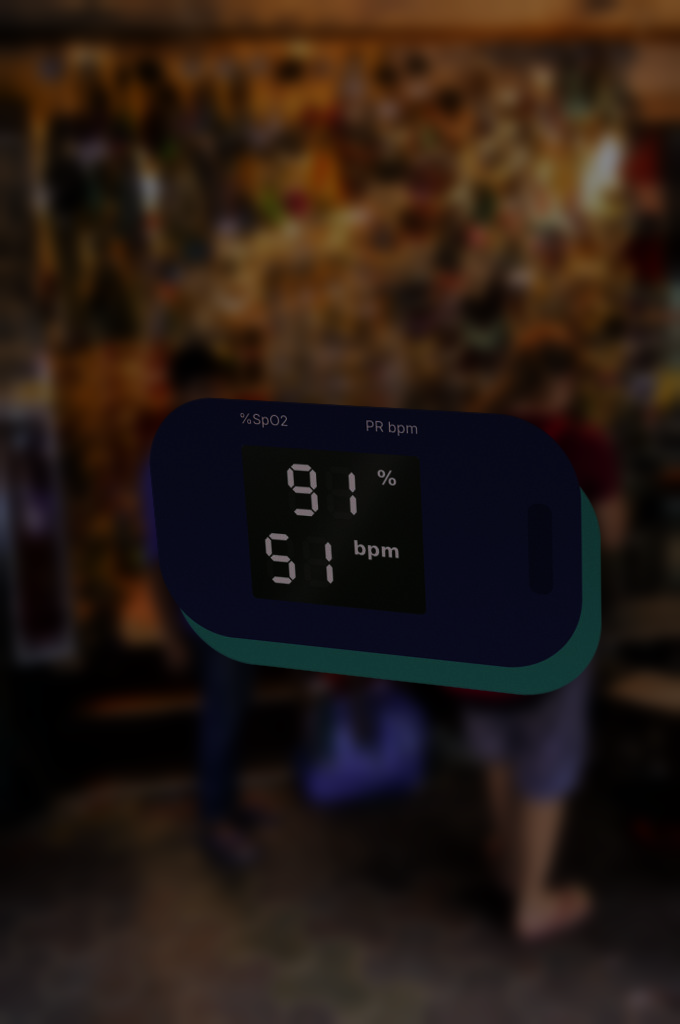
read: 51 bpm
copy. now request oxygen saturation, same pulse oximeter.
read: 91 %
